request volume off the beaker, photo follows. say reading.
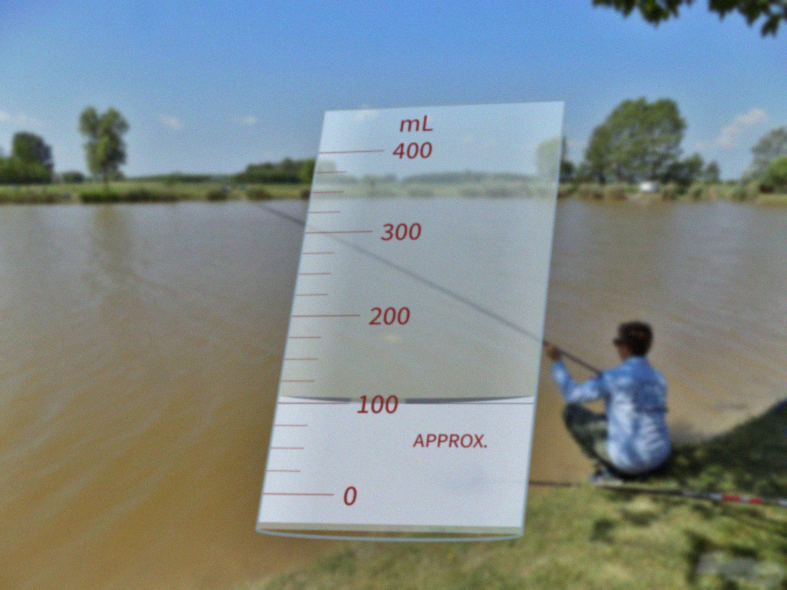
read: 100 mL
